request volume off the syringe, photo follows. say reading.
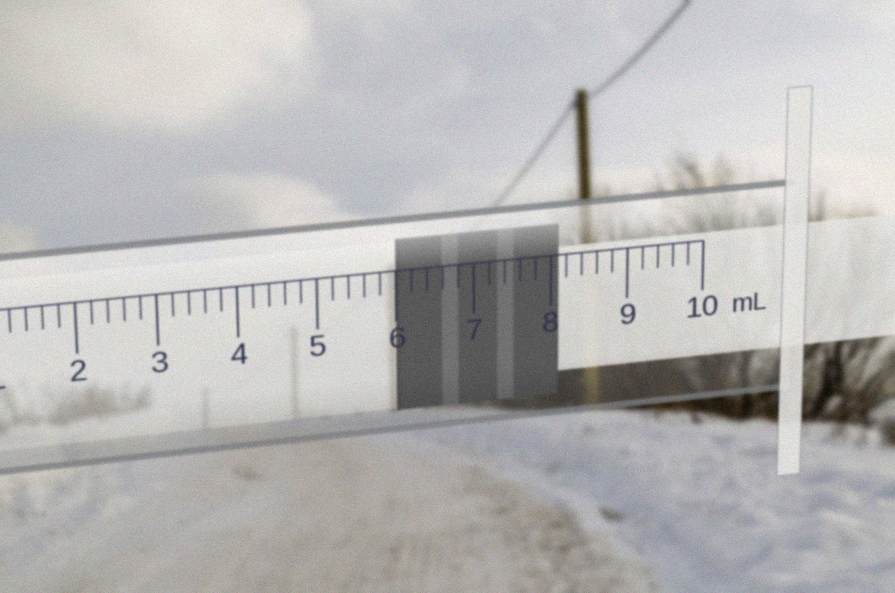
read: 6 mL
